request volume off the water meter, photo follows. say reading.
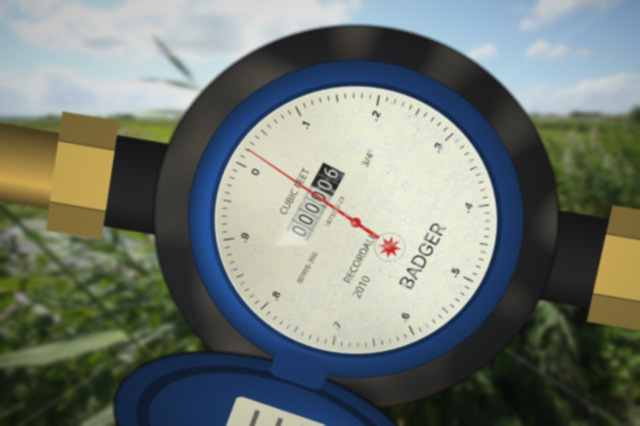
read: 6.02 ft³
